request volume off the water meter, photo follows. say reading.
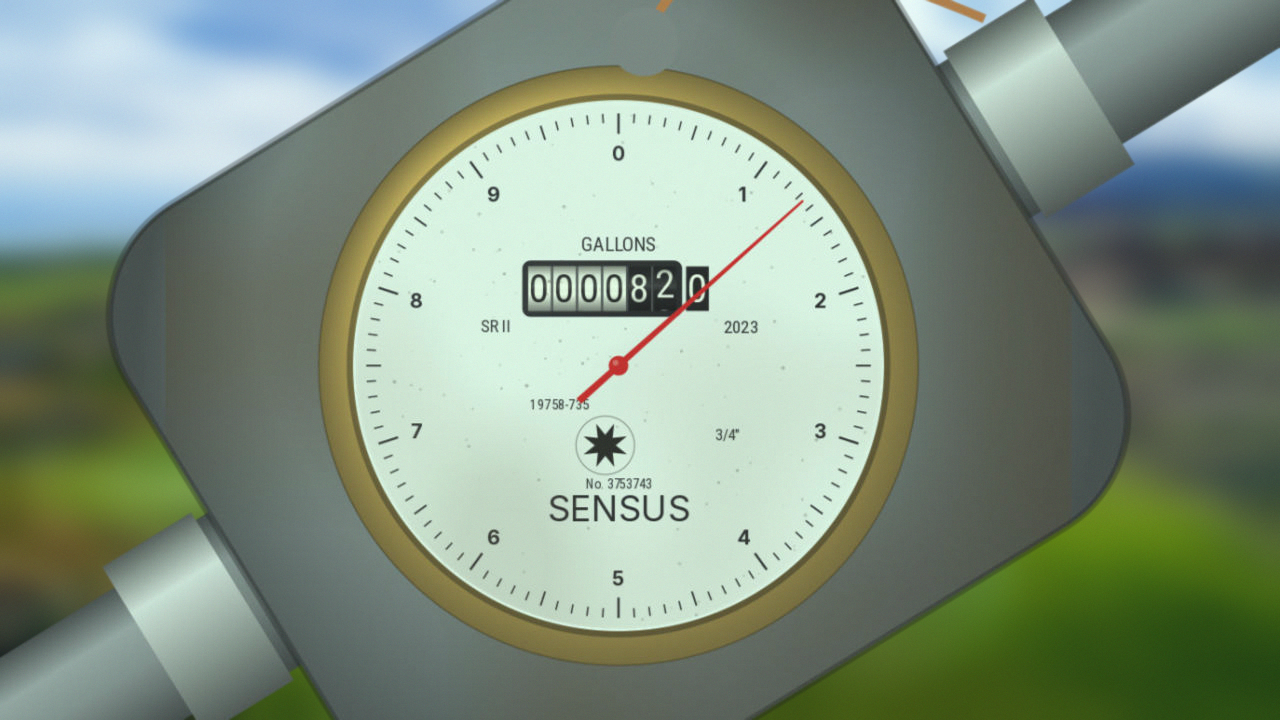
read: 821.3 gal
